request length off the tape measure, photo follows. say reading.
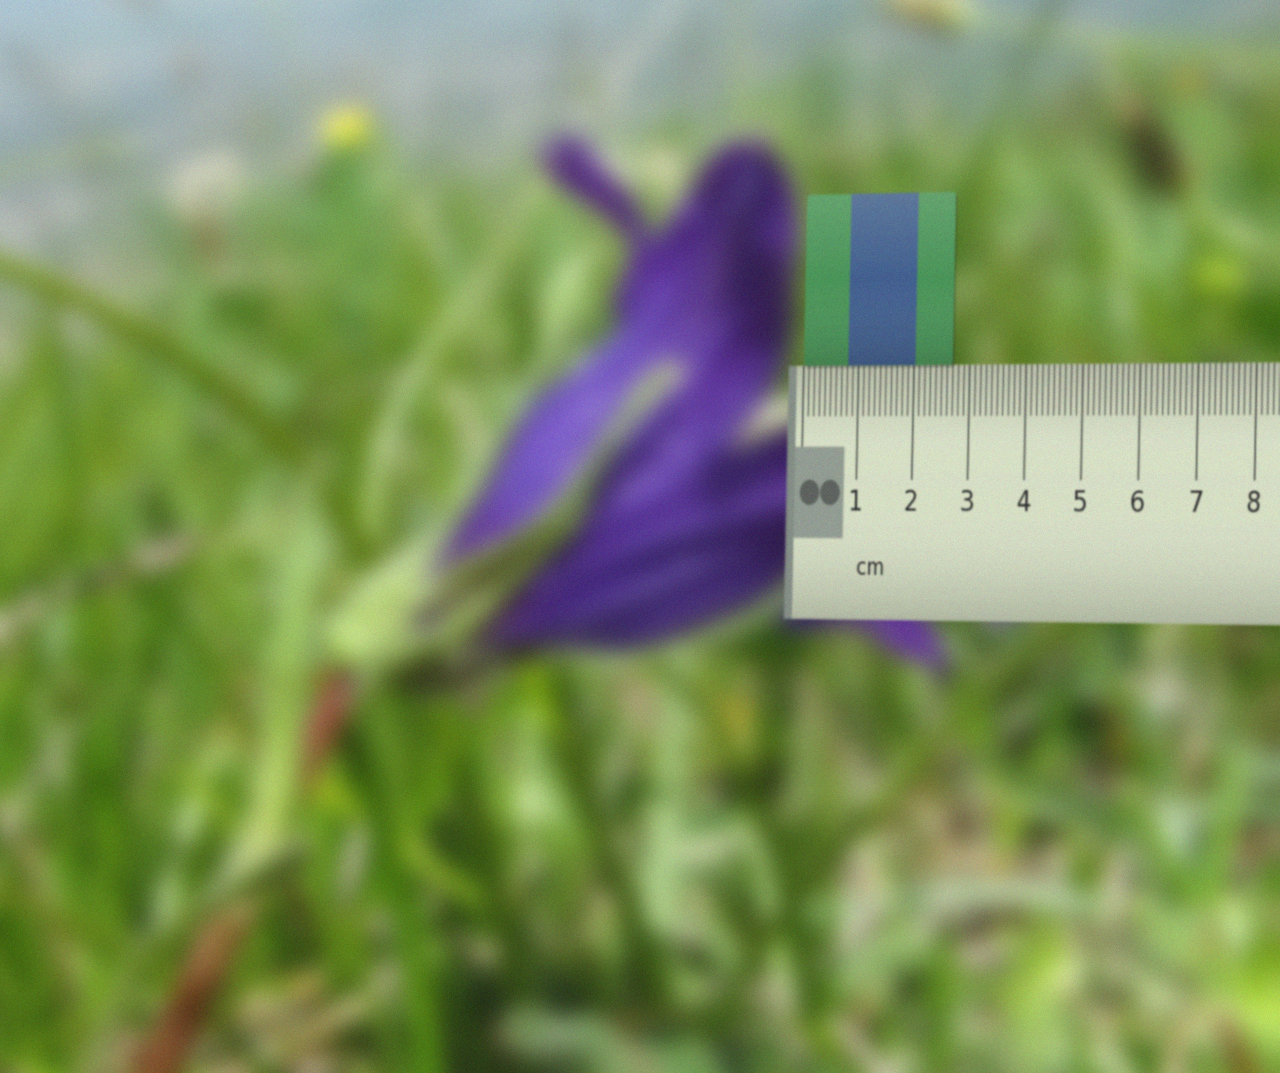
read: 2.7 cm
